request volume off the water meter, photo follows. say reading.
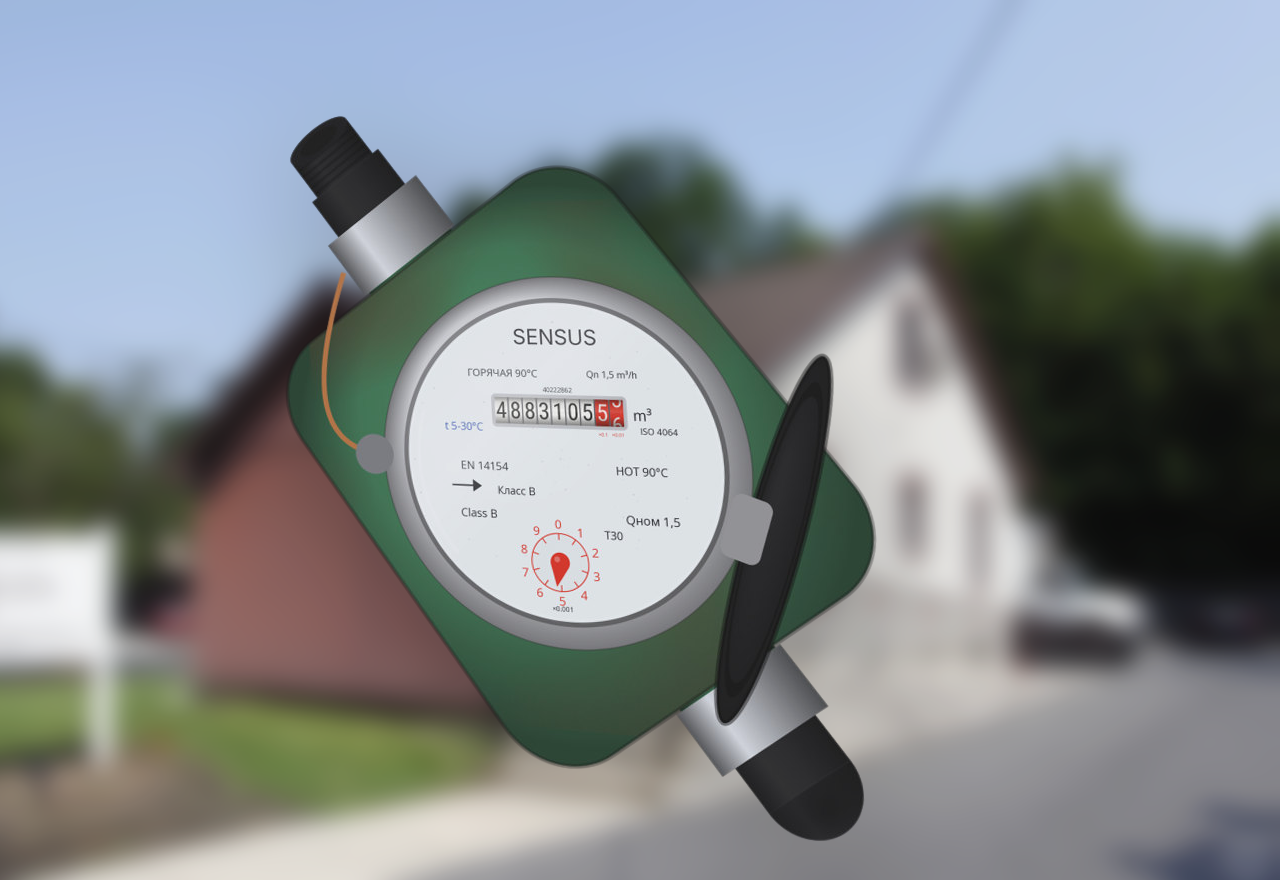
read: 4883105.555 m³
